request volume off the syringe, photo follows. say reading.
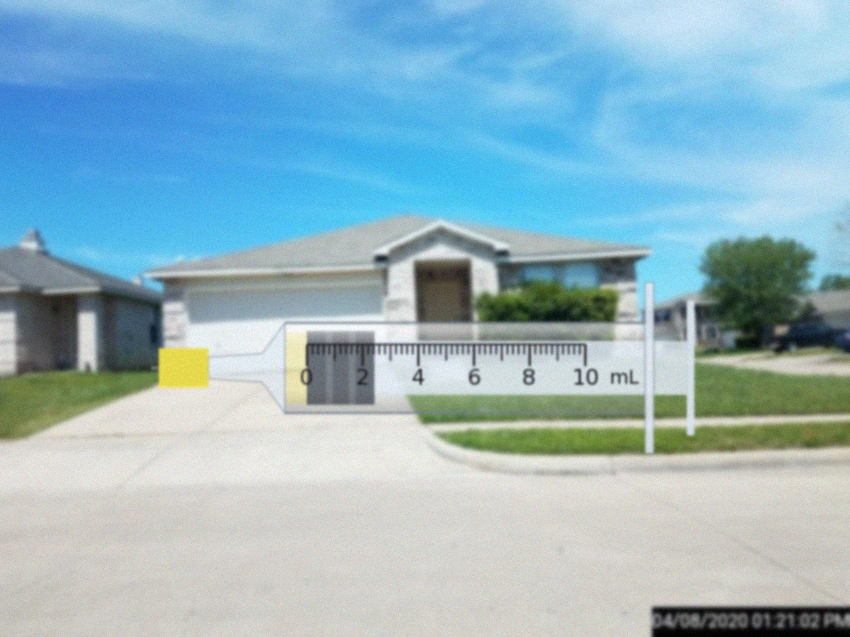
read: 0 mL
